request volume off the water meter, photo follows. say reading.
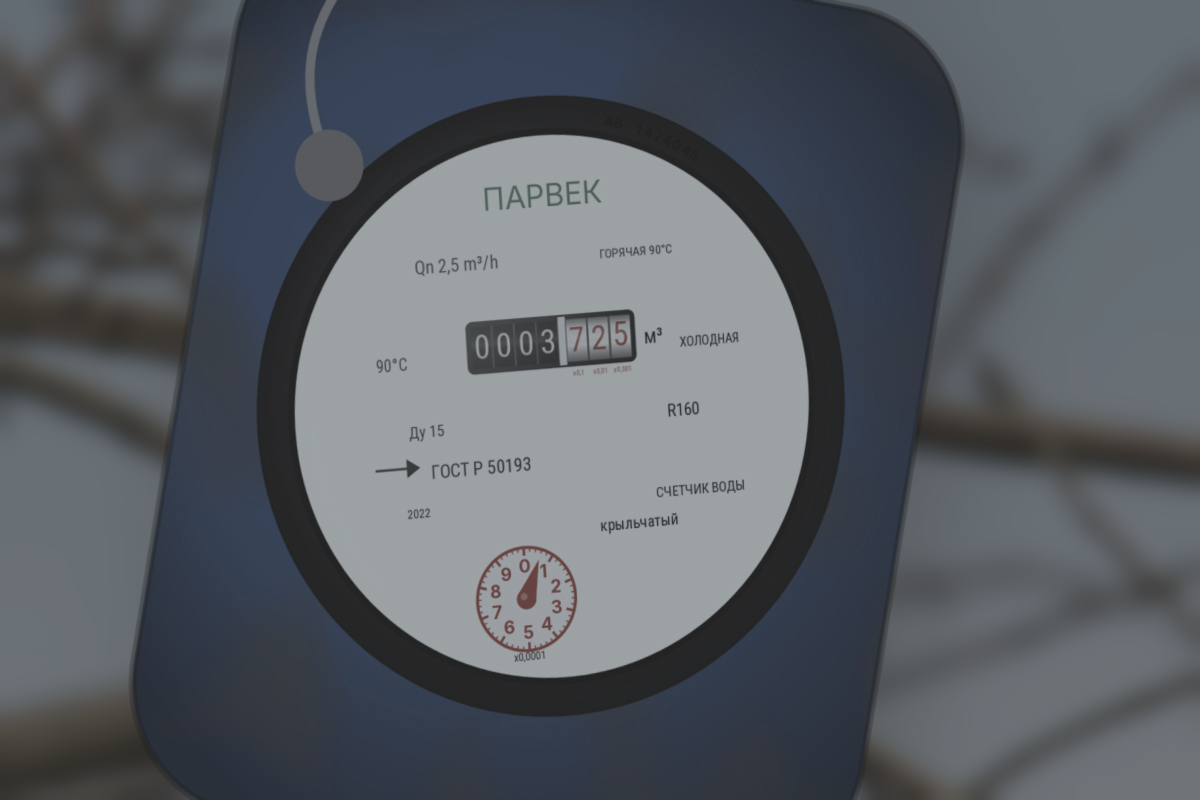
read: 3.7250 m³
